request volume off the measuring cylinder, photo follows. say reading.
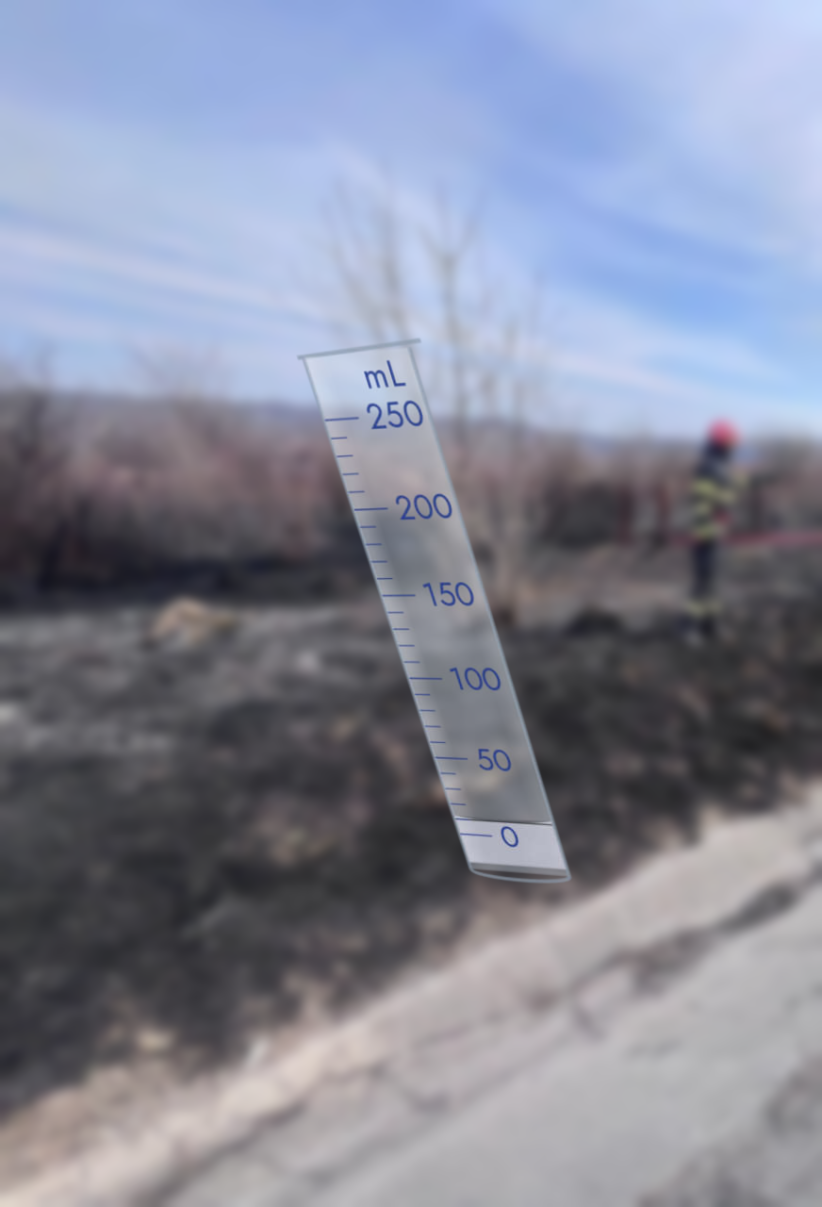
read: 10 mL
